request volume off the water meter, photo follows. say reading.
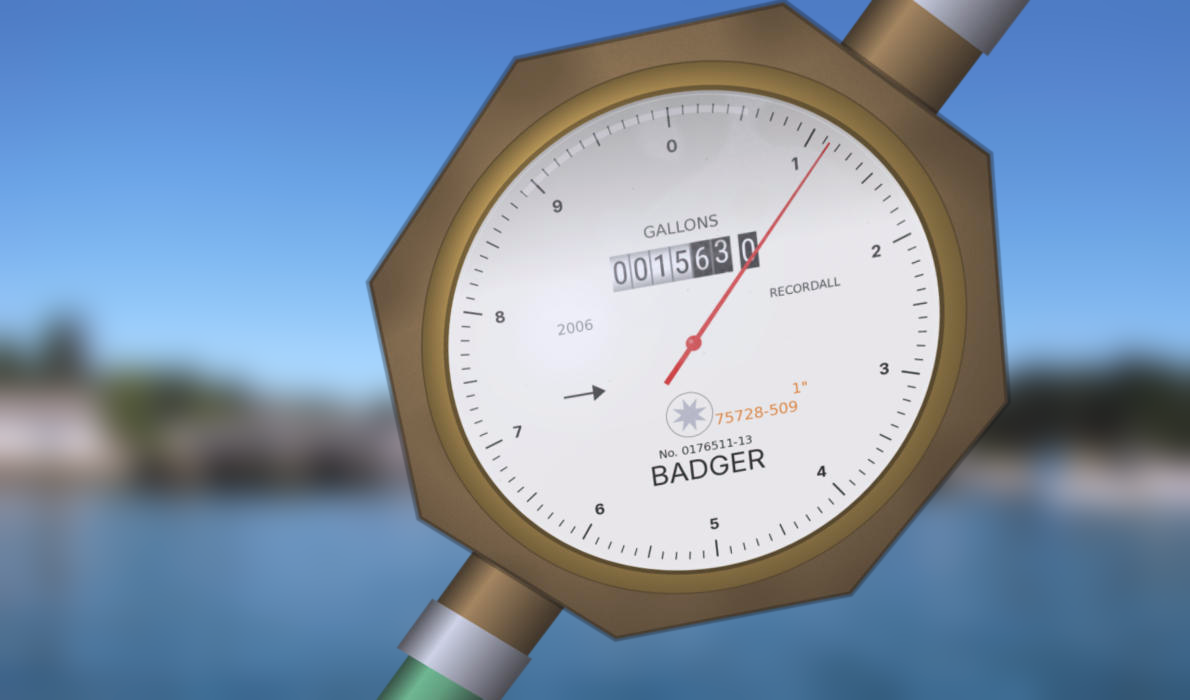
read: 15631.1 gal
